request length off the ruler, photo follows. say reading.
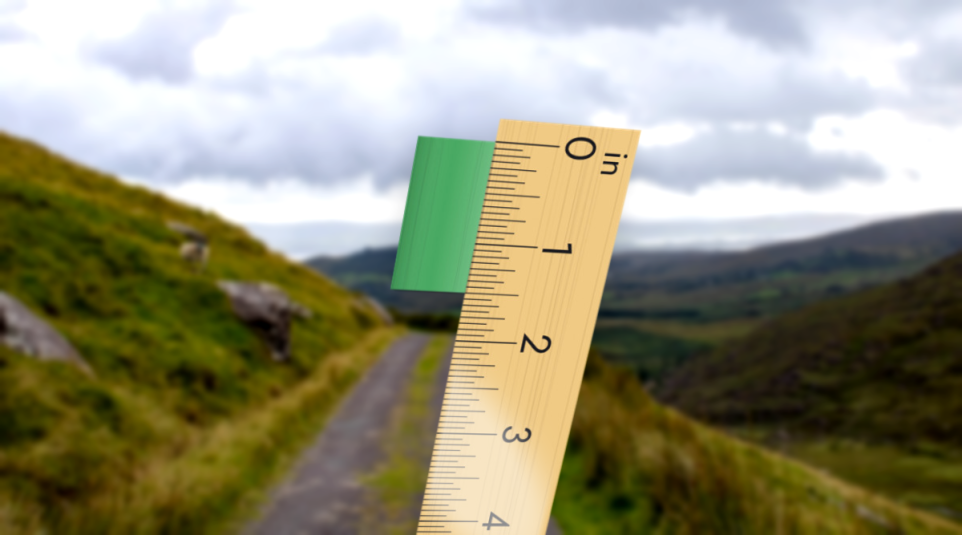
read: 1.5 in
